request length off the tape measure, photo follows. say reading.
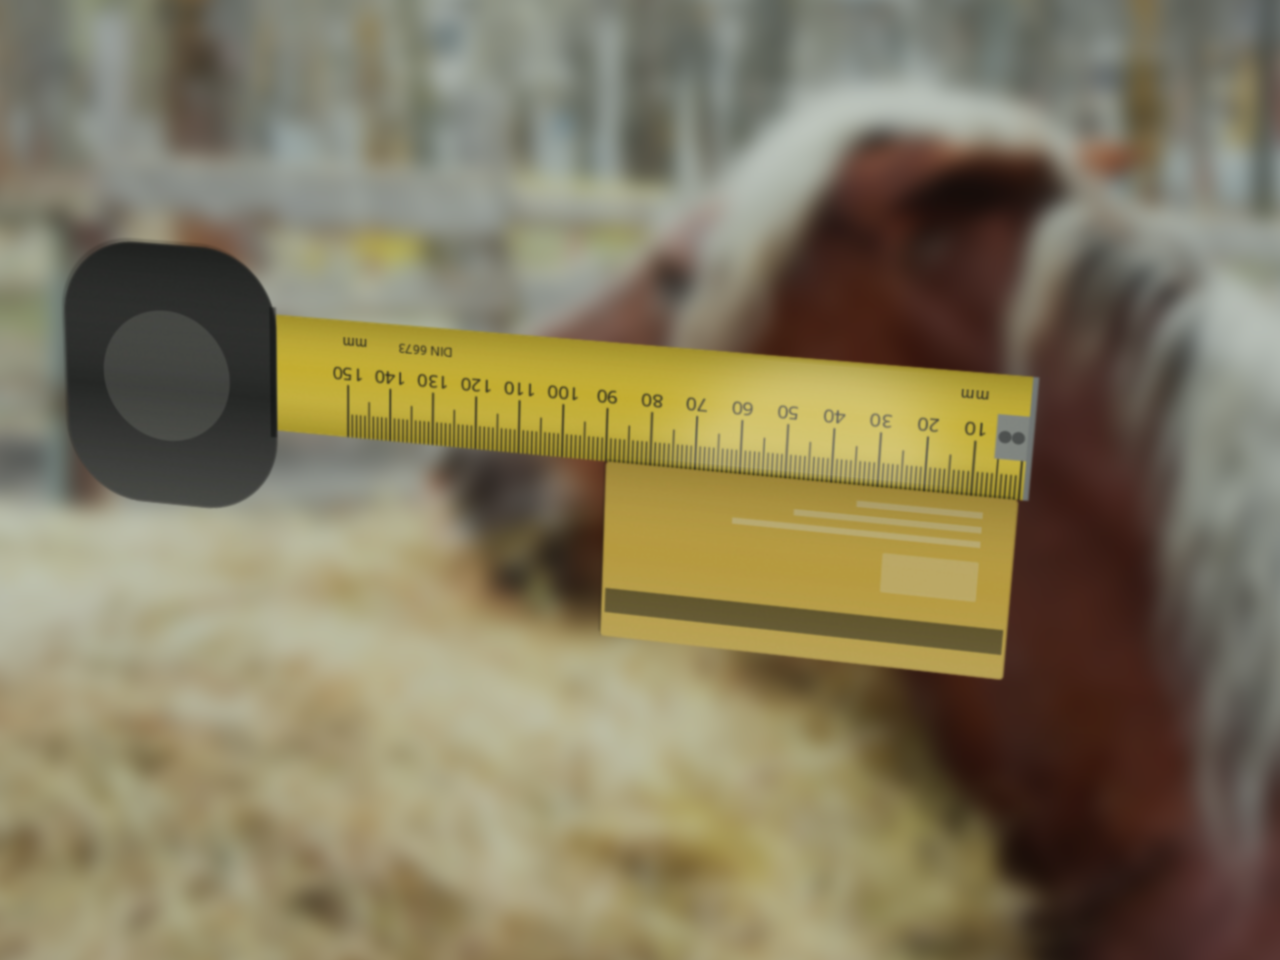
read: 90 mm
